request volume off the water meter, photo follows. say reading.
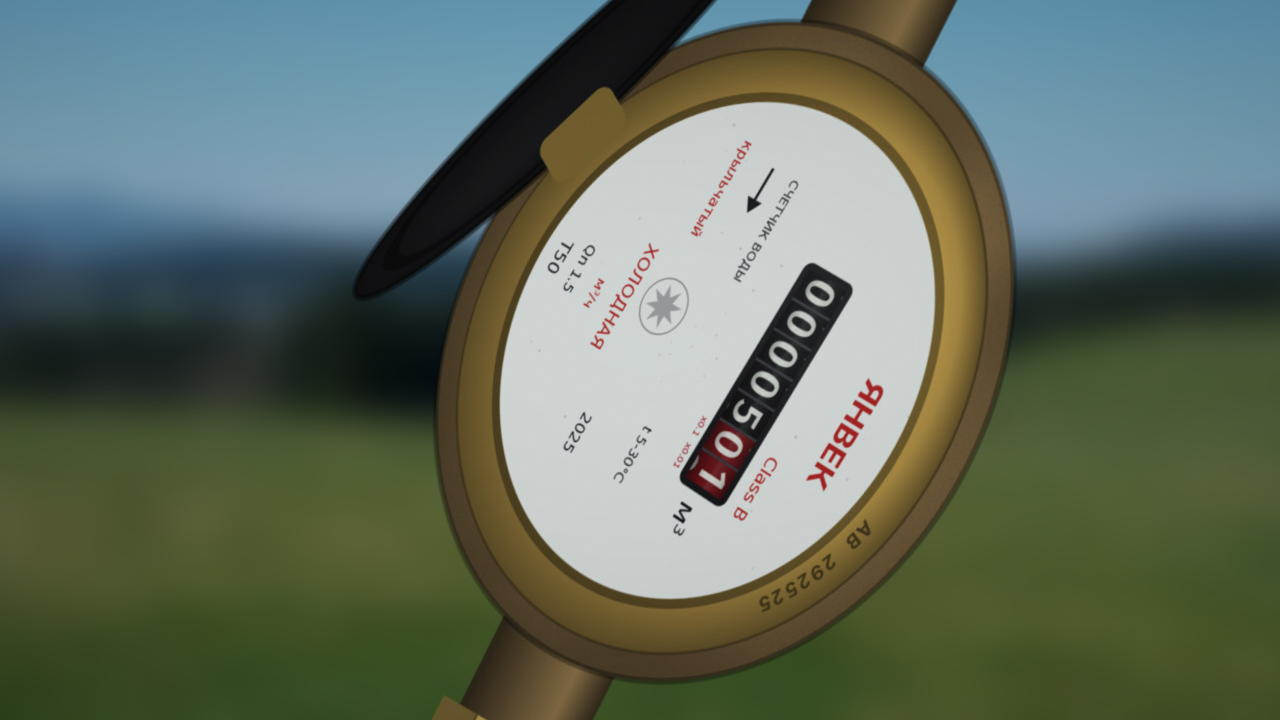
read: 5.01 m³
